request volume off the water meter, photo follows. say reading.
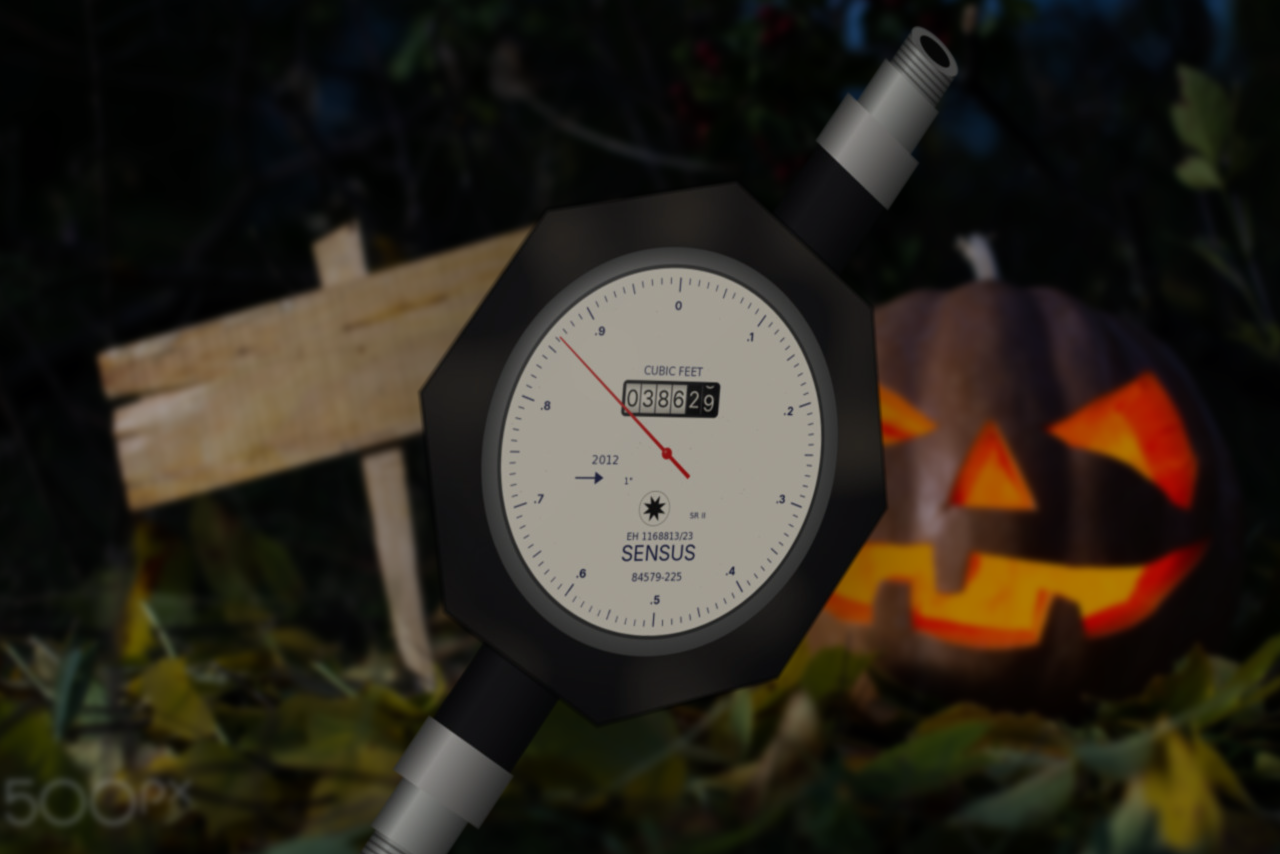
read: 38628.86 ft³
